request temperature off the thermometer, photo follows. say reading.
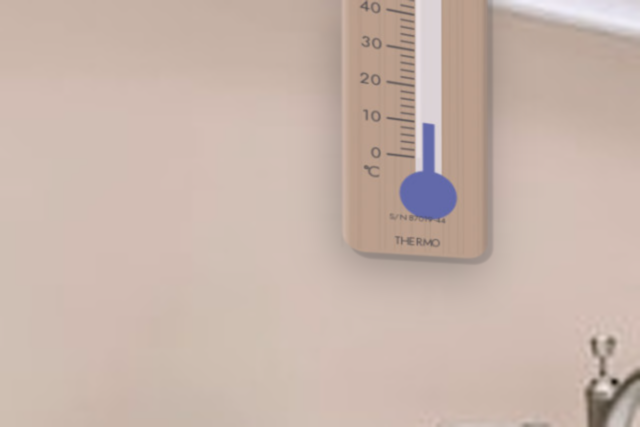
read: 10 °C
